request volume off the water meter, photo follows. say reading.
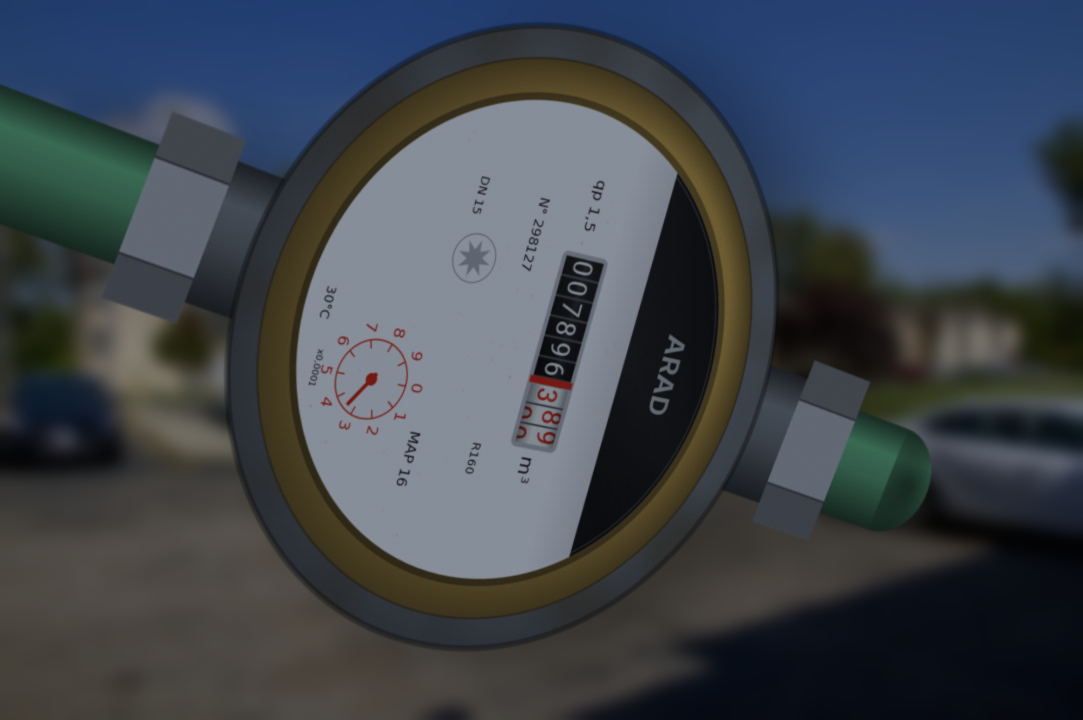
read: 7896.3893 m³
